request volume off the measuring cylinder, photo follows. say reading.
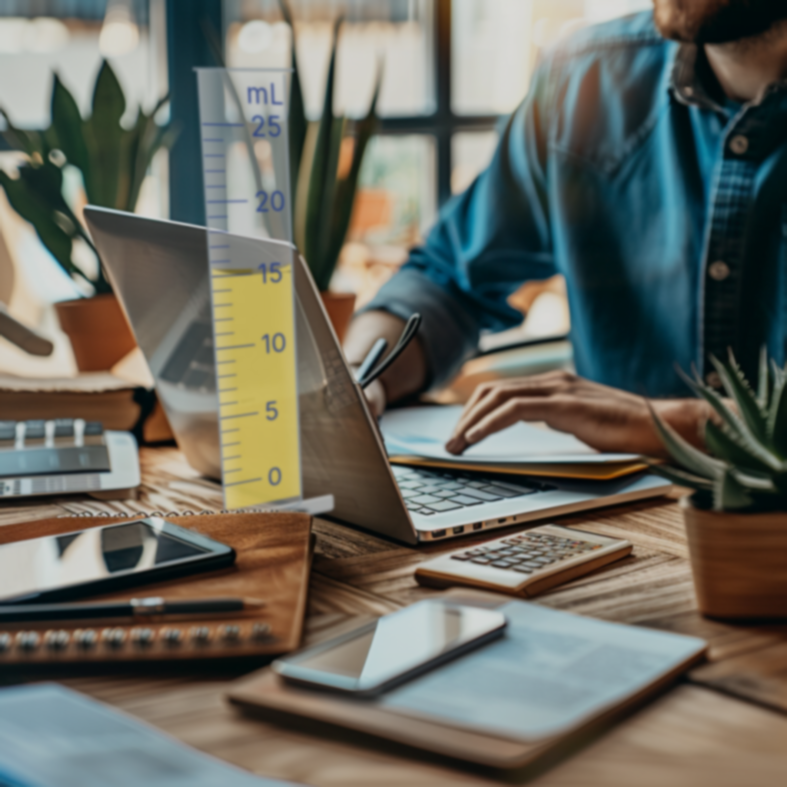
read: 15 mL
